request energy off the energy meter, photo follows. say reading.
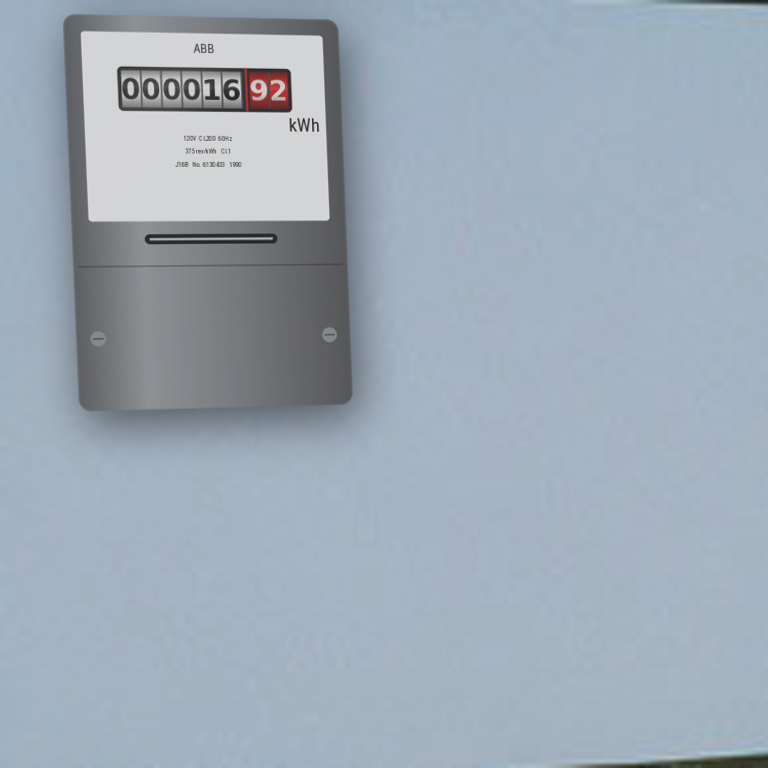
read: 16.92 kWh
